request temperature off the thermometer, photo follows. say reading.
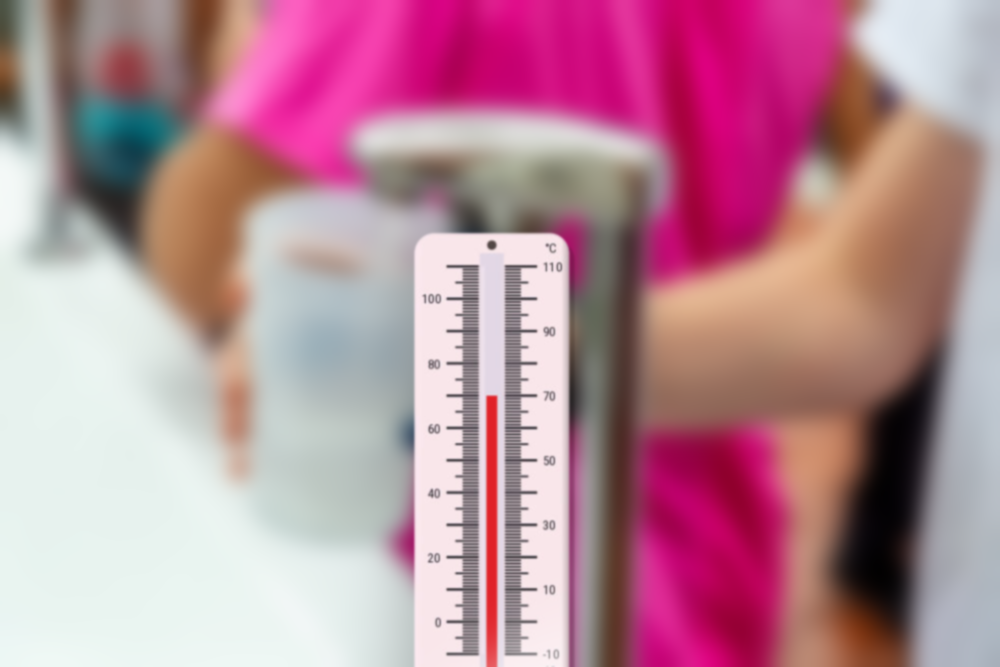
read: 70 °C
